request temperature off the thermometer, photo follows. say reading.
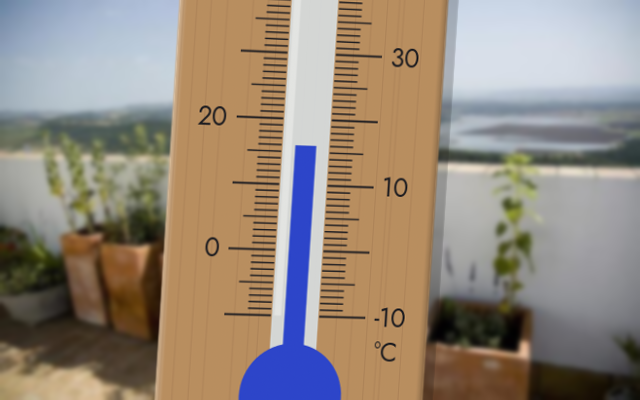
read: 16 °C
